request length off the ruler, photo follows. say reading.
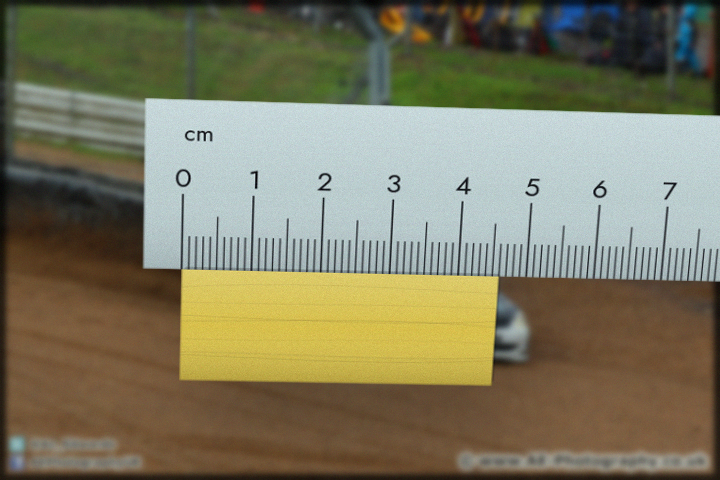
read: 4.6 cm
